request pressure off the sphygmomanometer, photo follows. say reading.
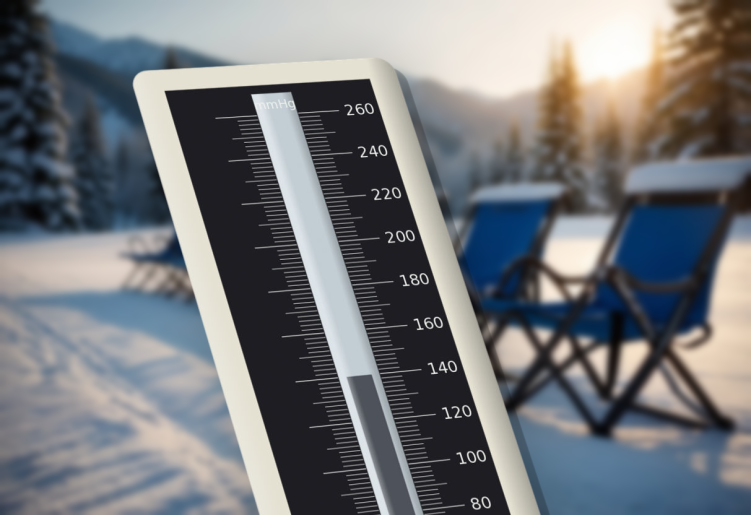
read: 140 mmHg
